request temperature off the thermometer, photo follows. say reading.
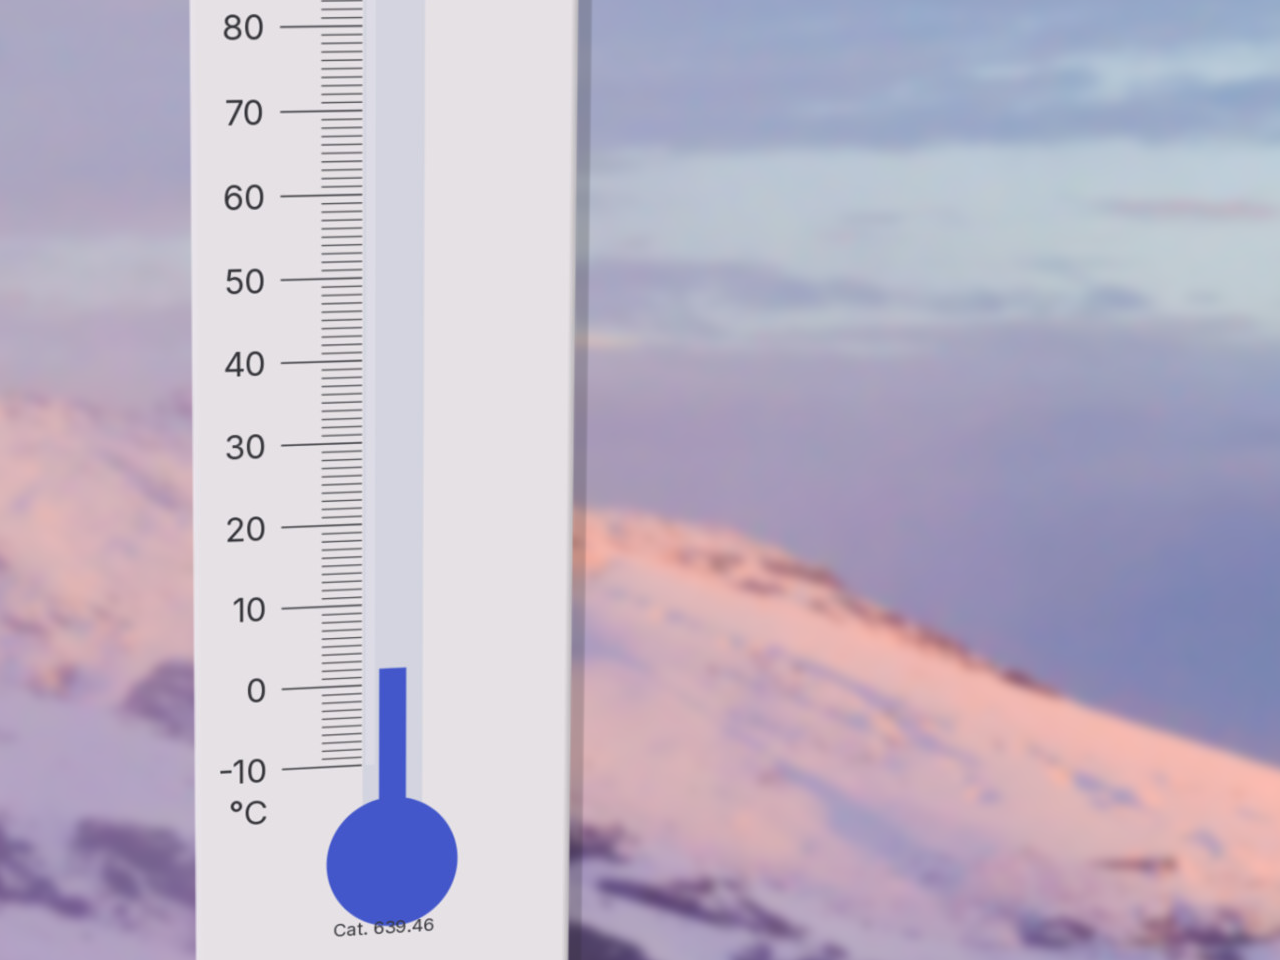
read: 2 °C
